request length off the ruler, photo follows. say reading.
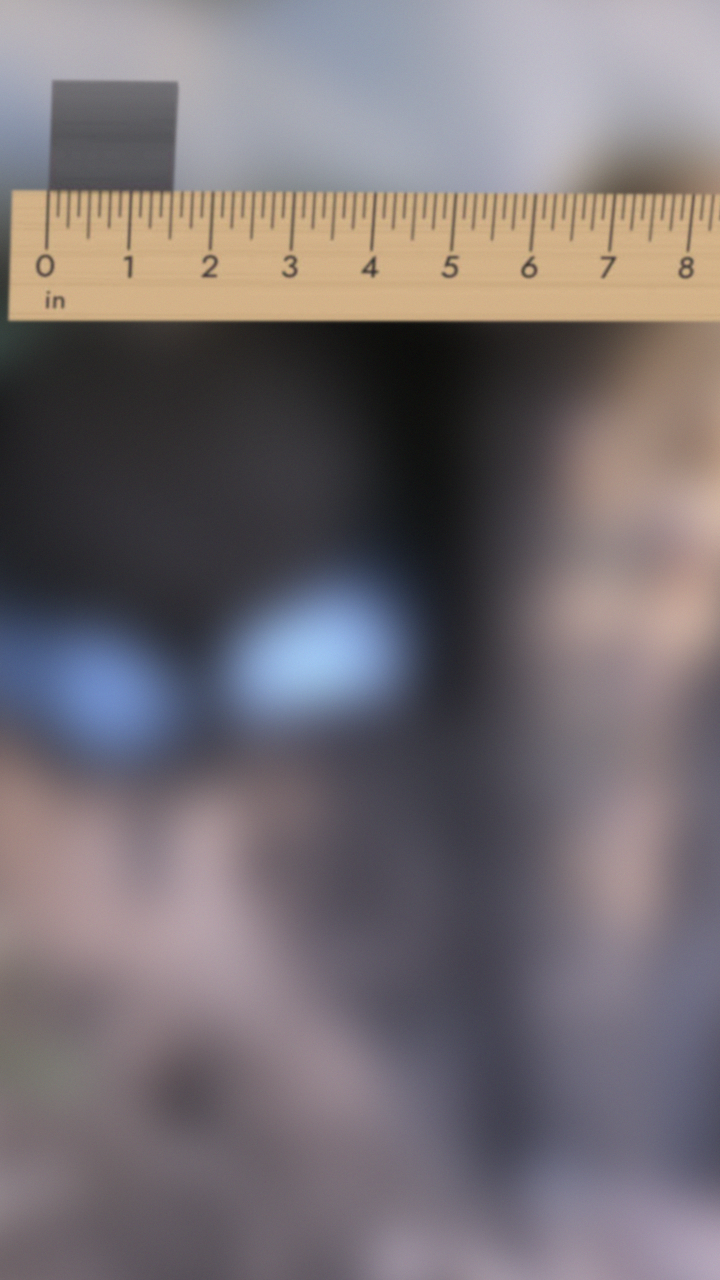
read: 1.5 in
